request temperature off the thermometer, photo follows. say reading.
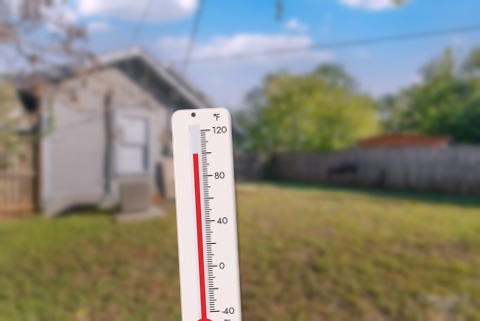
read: 100 °F
